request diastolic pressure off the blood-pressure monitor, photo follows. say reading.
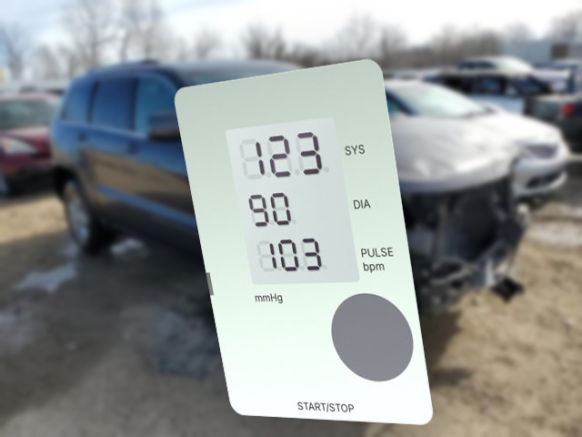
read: 90 mmHg
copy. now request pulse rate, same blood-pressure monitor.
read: 103 bpm
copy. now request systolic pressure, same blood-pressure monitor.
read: 123 mmHg
